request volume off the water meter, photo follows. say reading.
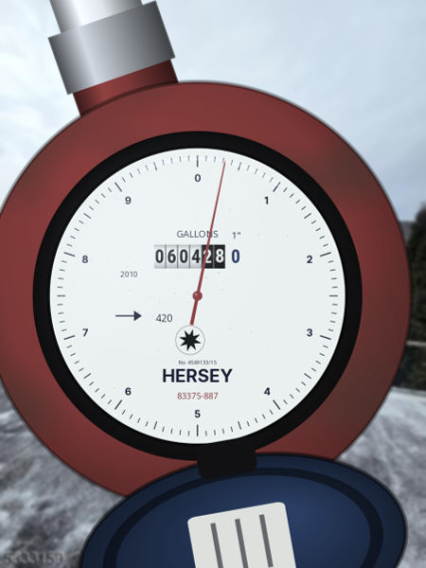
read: 604280.3 gal
